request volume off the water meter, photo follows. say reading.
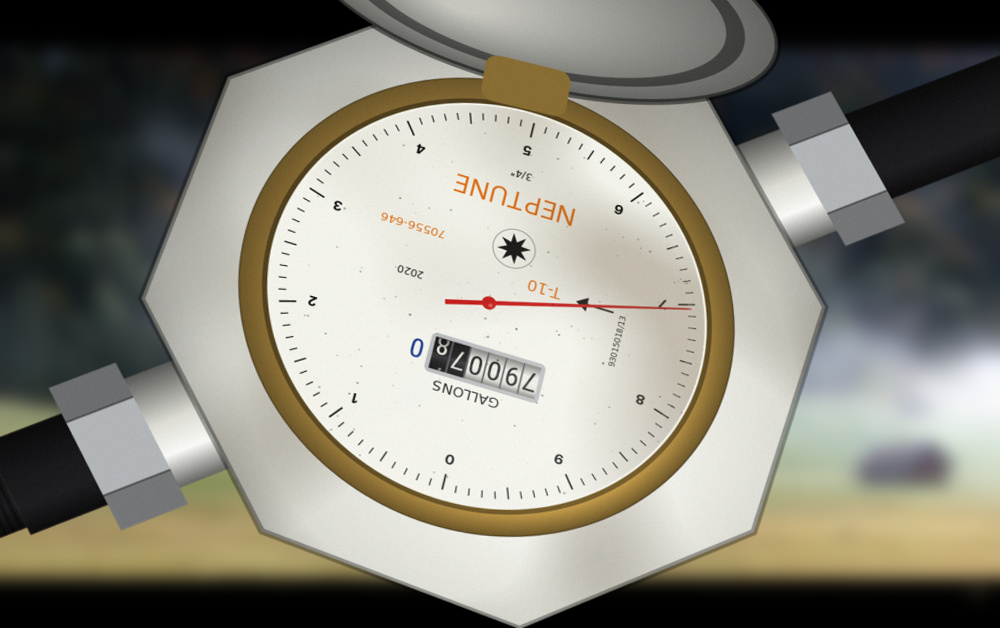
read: 7900777.0 gal
